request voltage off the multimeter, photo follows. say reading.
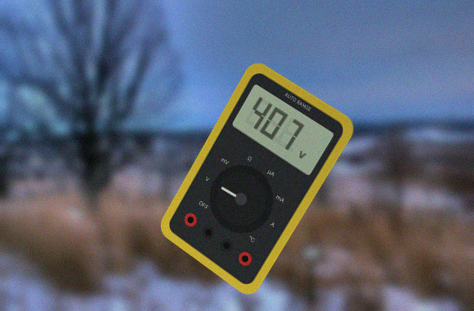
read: 407 V
